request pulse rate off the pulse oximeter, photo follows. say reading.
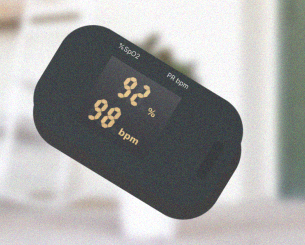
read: 98 bpm
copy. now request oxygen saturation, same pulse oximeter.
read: 92 %
